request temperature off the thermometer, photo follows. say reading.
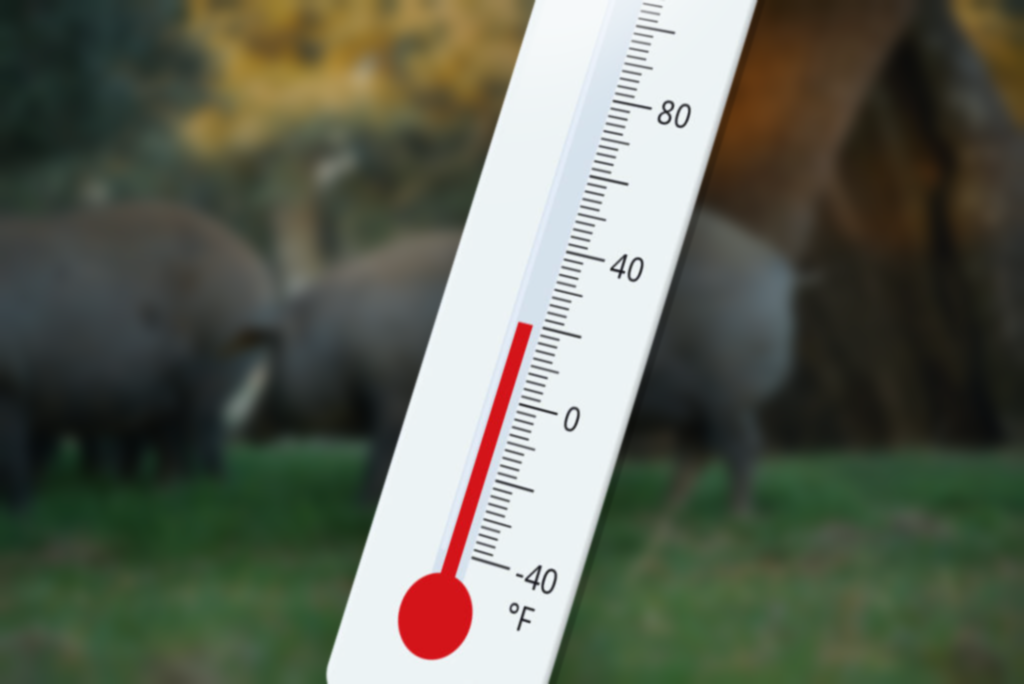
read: 20 °F
